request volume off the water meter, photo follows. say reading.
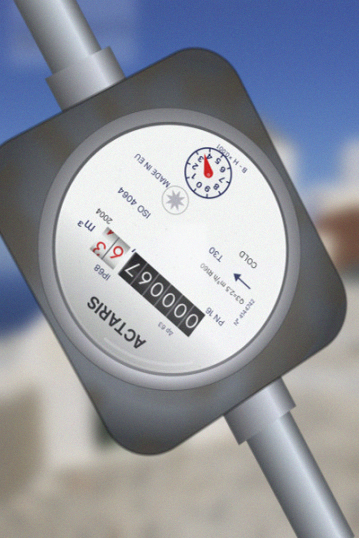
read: 67.633 m³
